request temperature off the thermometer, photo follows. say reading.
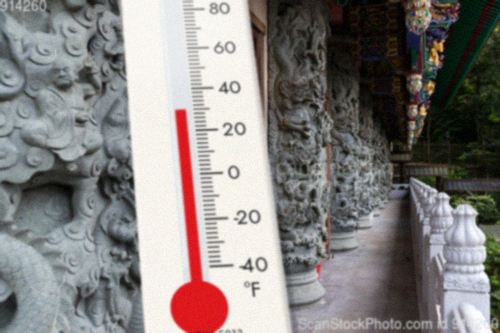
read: 30 °F
